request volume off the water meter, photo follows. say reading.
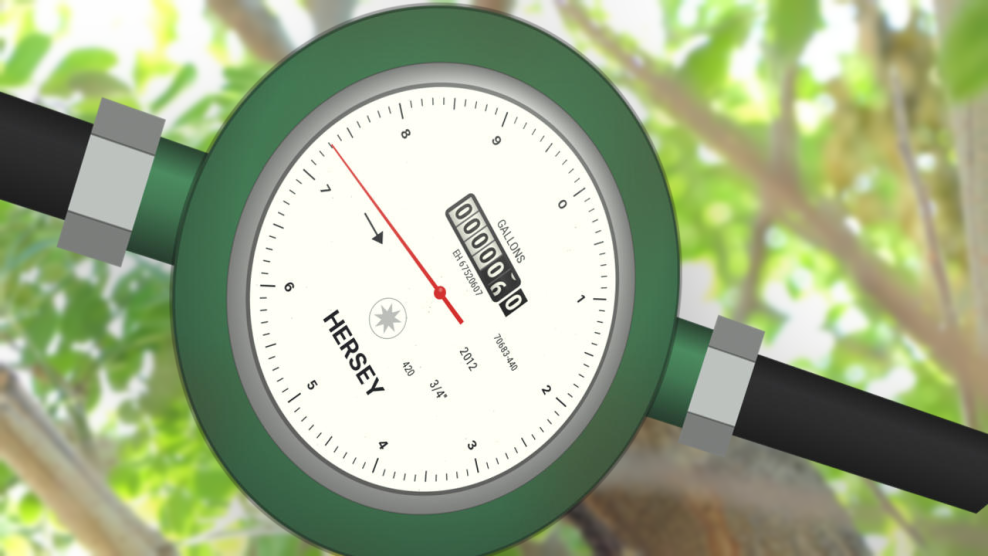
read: 57.3 gal
